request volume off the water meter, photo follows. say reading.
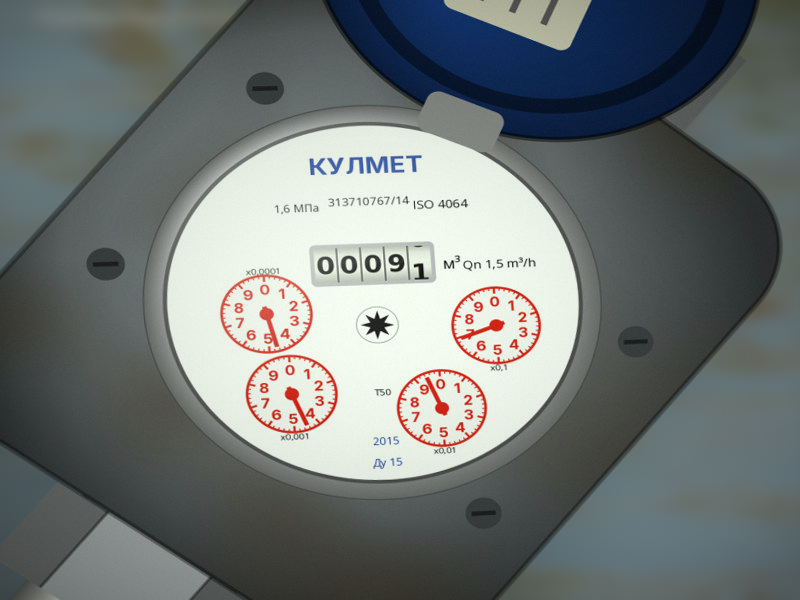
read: 90.6944 m³
